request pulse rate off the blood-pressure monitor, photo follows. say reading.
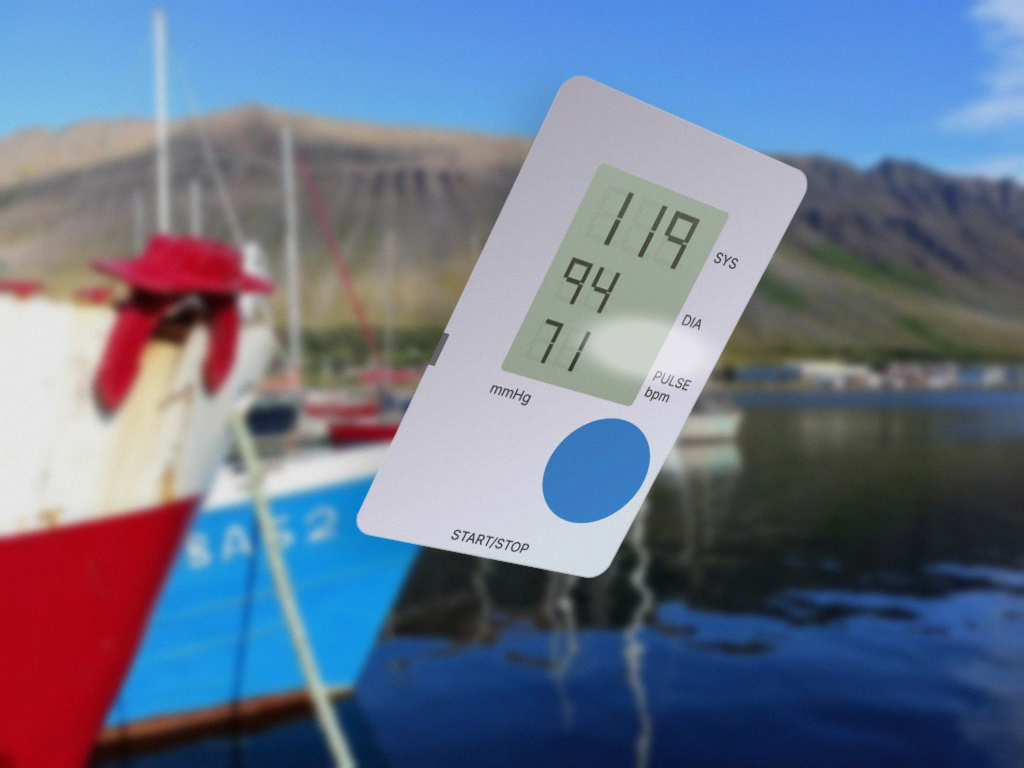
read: 71 bpm
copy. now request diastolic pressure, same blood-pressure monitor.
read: 94 mmHg
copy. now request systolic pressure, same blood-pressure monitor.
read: 119 mmHg
